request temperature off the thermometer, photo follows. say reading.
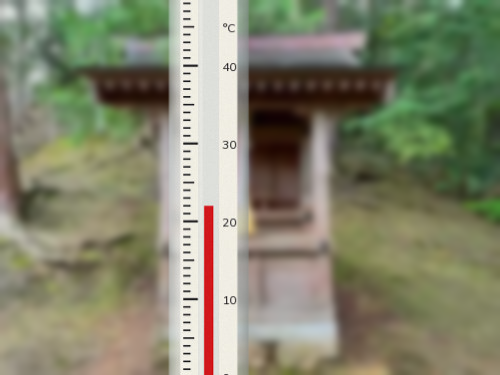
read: 22 °C
